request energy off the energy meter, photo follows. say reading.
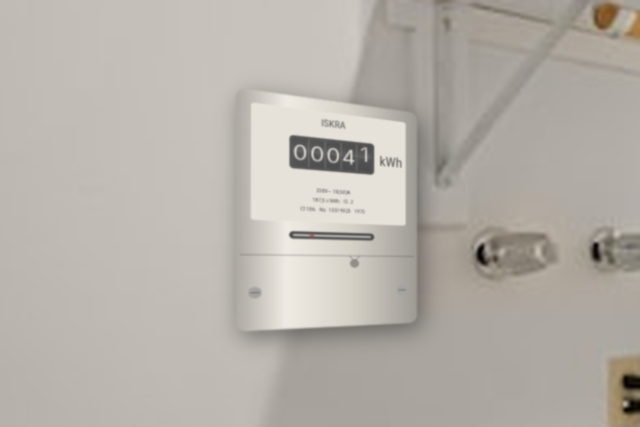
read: 41 kWh
